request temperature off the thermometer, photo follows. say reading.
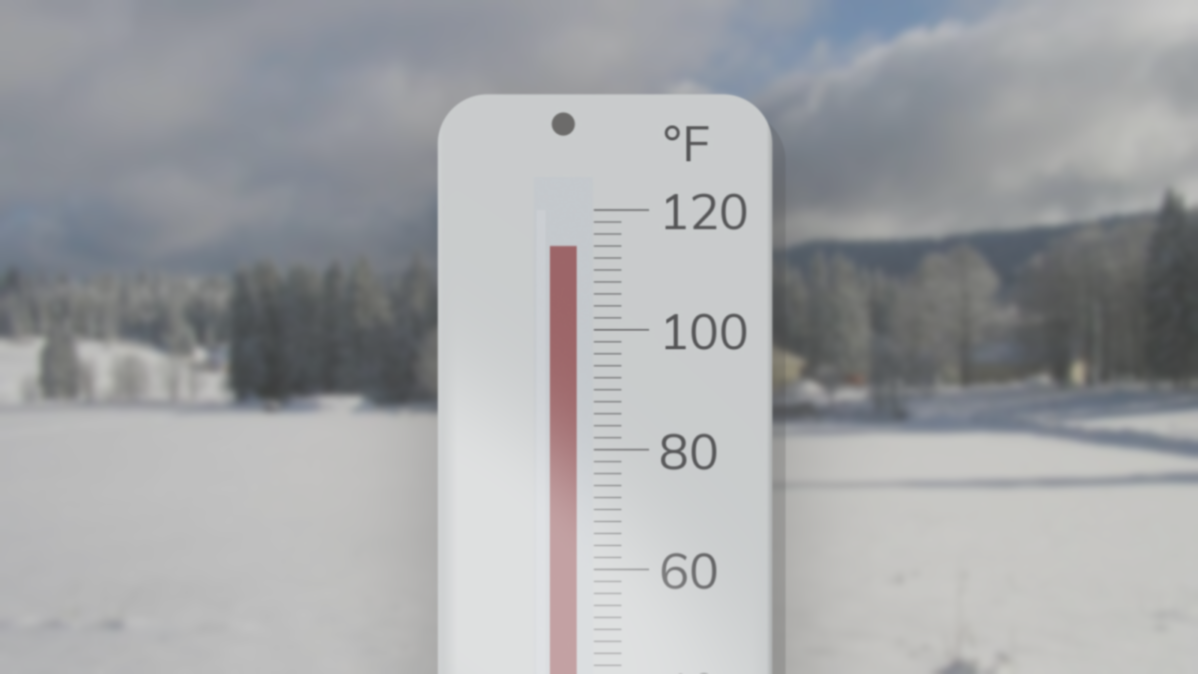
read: 114 °F
